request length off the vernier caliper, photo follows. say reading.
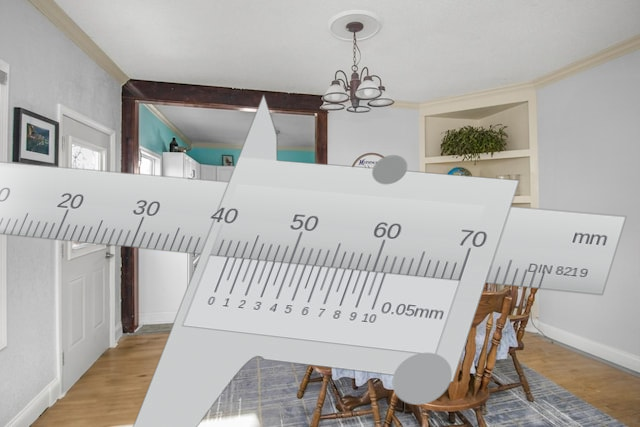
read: 42.4 mm
